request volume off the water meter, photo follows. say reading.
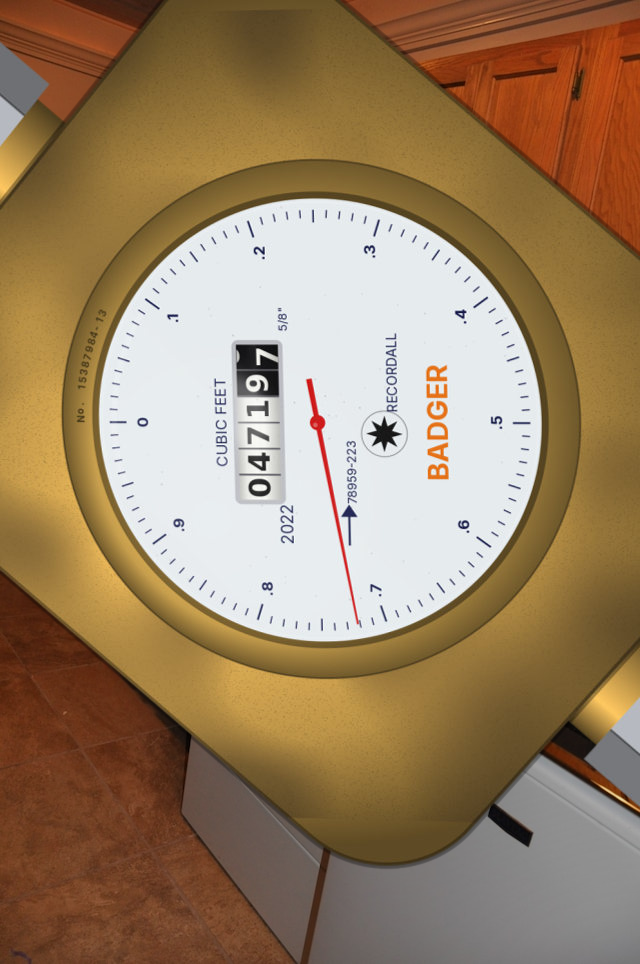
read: 47196.72 ft³
